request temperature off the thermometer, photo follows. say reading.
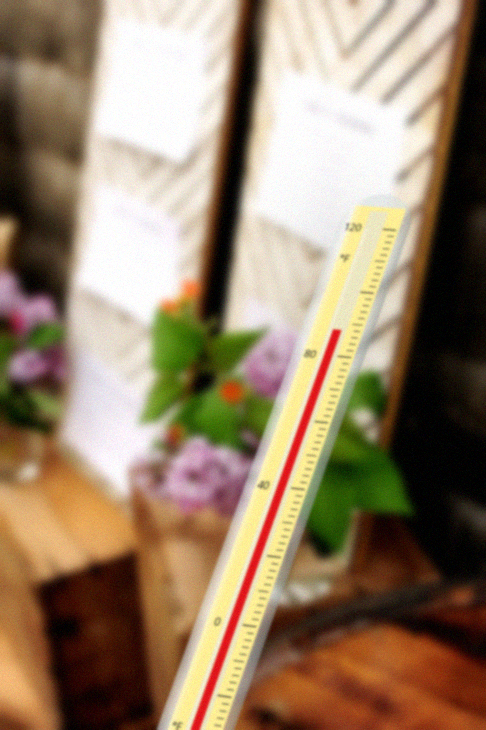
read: 88 °F
